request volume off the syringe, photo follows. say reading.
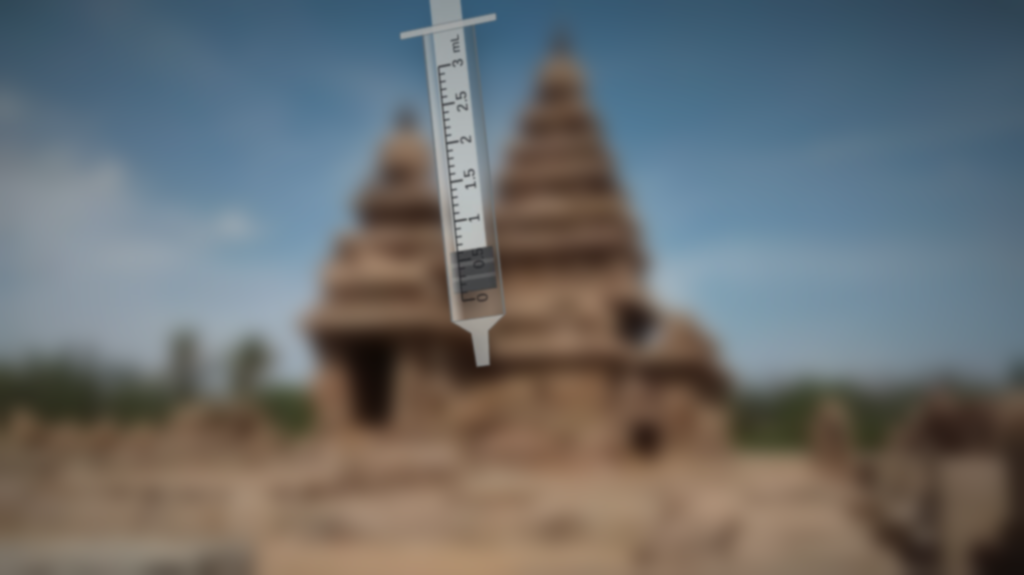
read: 0.1 mL
